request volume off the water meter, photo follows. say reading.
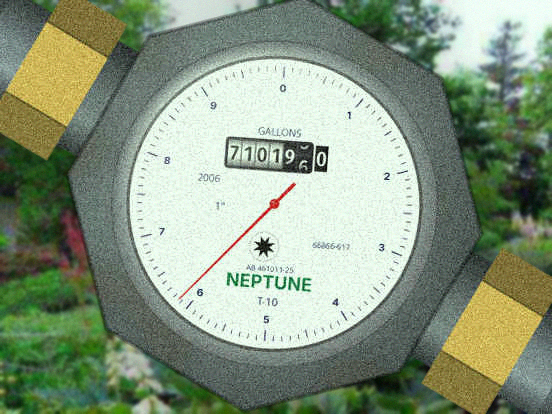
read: 7101956.1 gal
